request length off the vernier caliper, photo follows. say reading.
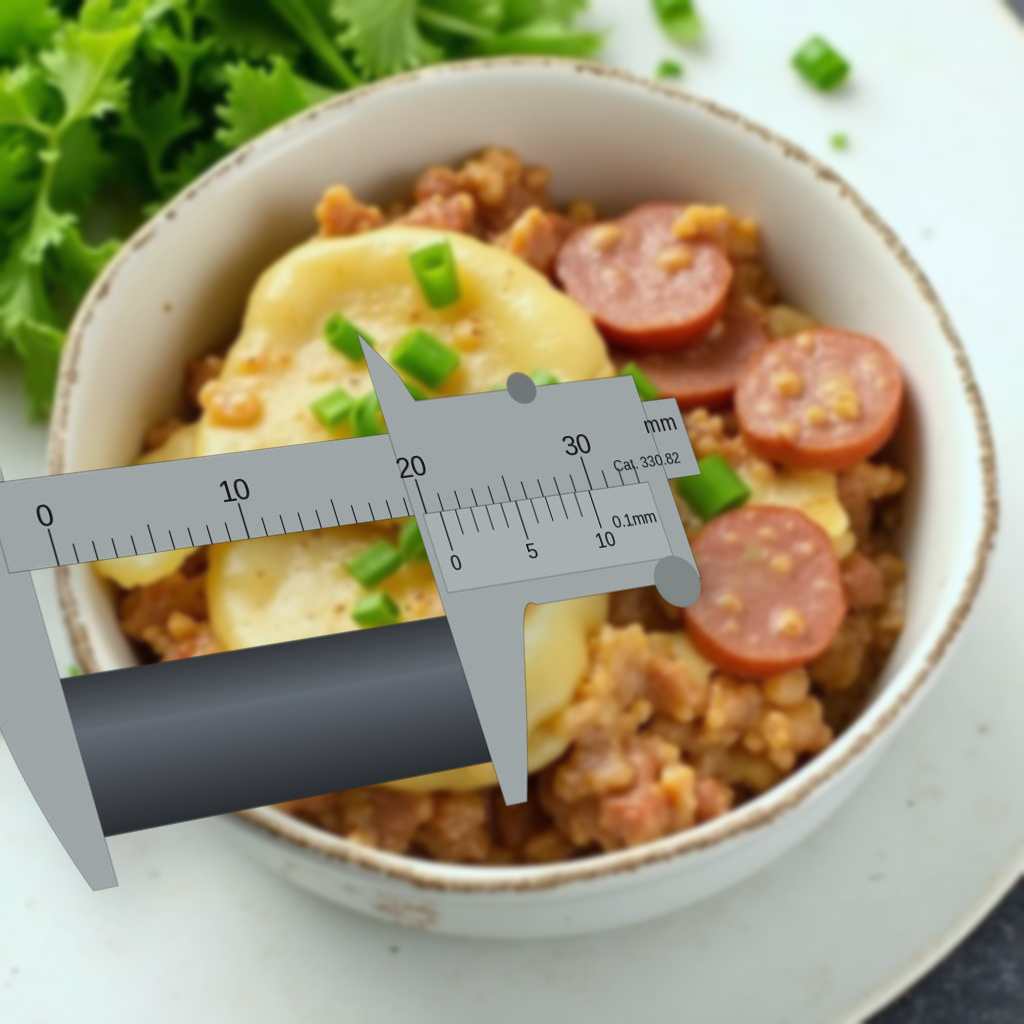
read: 20.8 mm
